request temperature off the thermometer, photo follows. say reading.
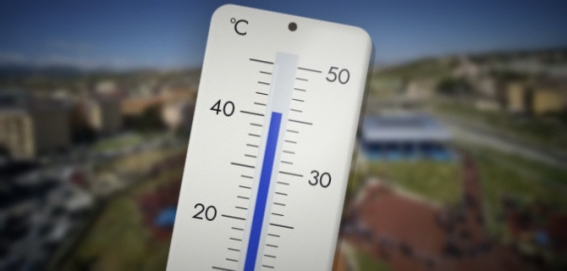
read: 41 °C
